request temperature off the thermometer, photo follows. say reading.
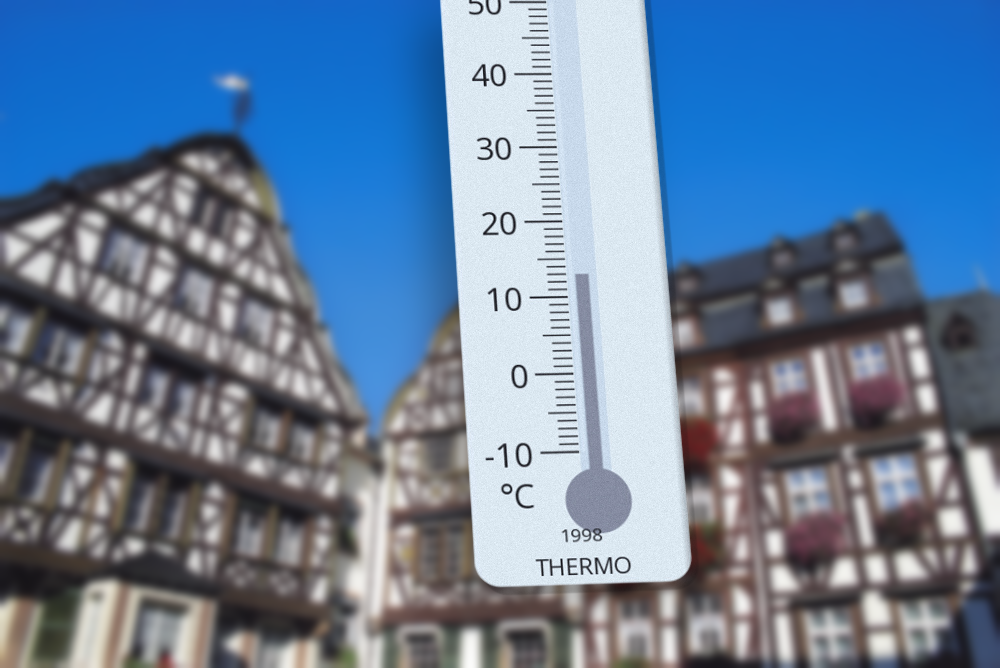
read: 13 °C
